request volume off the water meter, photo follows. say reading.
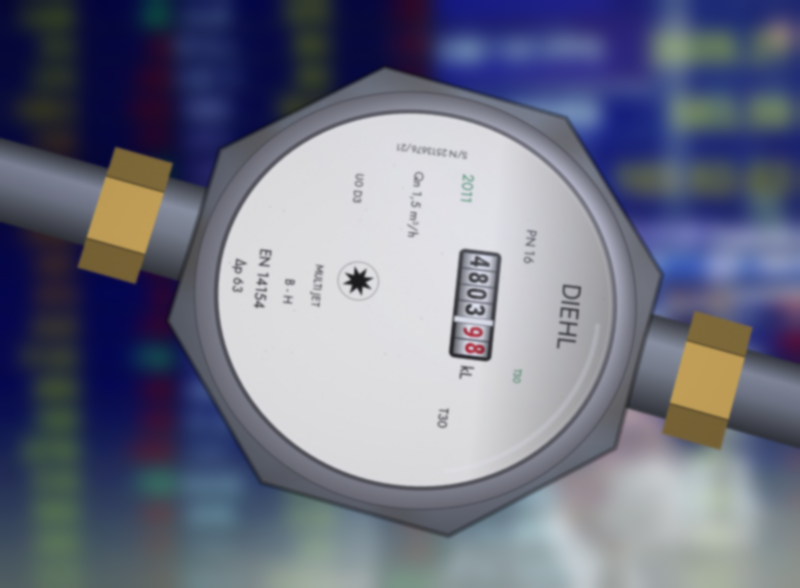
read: 4803.98 kL
